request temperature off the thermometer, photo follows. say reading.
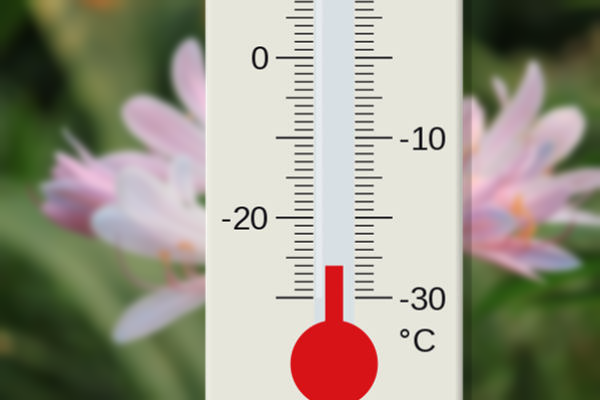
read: -26 °C
